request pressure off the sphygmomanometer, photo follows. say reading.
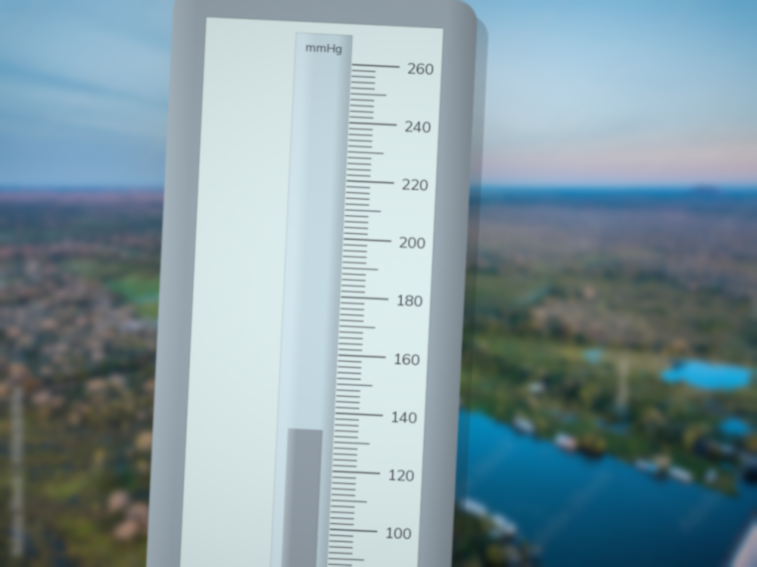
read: 134 mmHg
